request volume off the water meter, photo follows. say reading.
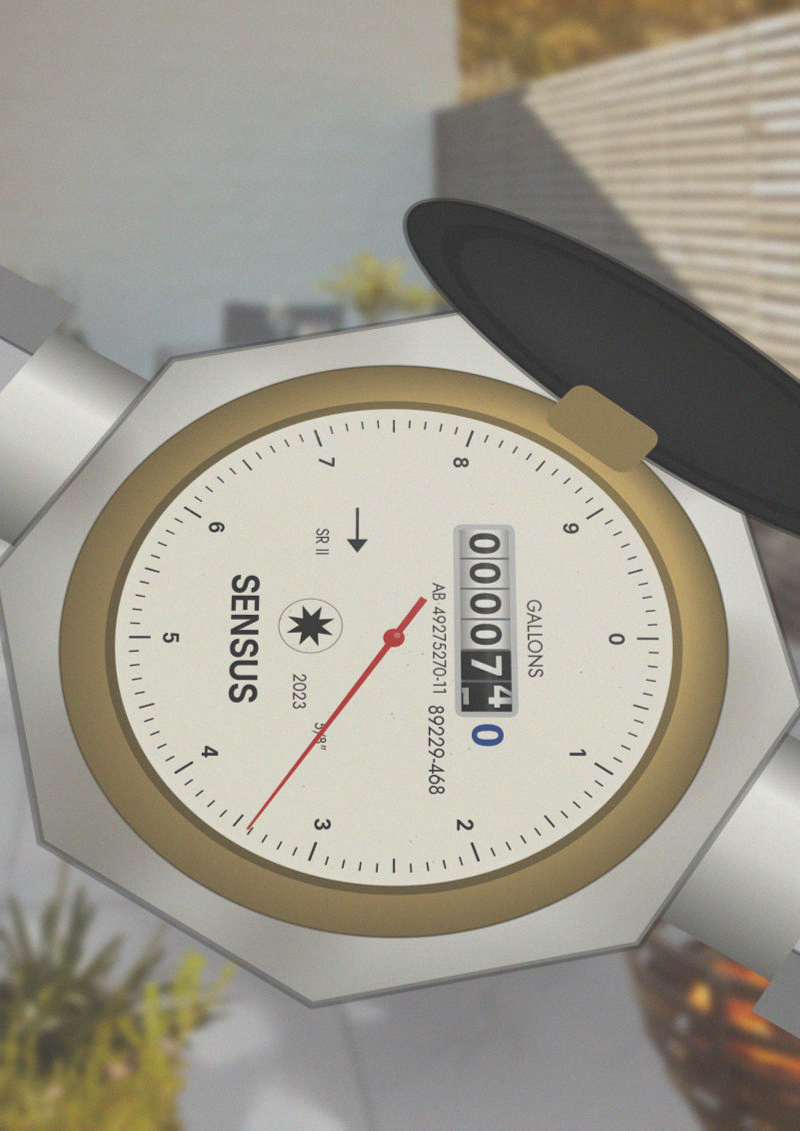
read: 743.4 gal
